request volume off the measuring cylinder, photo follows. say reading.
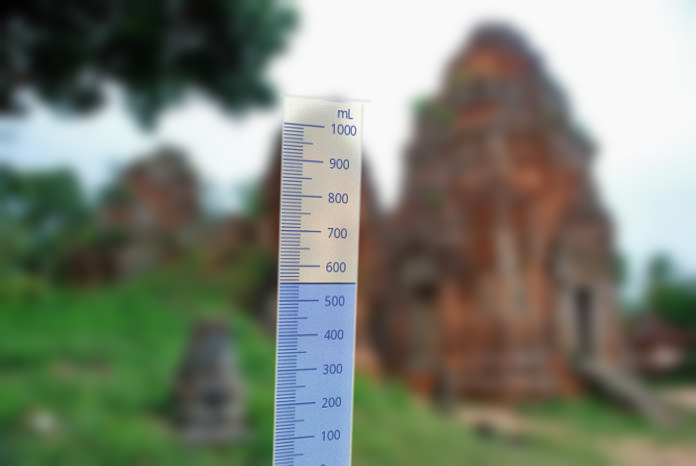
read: 550 mL
